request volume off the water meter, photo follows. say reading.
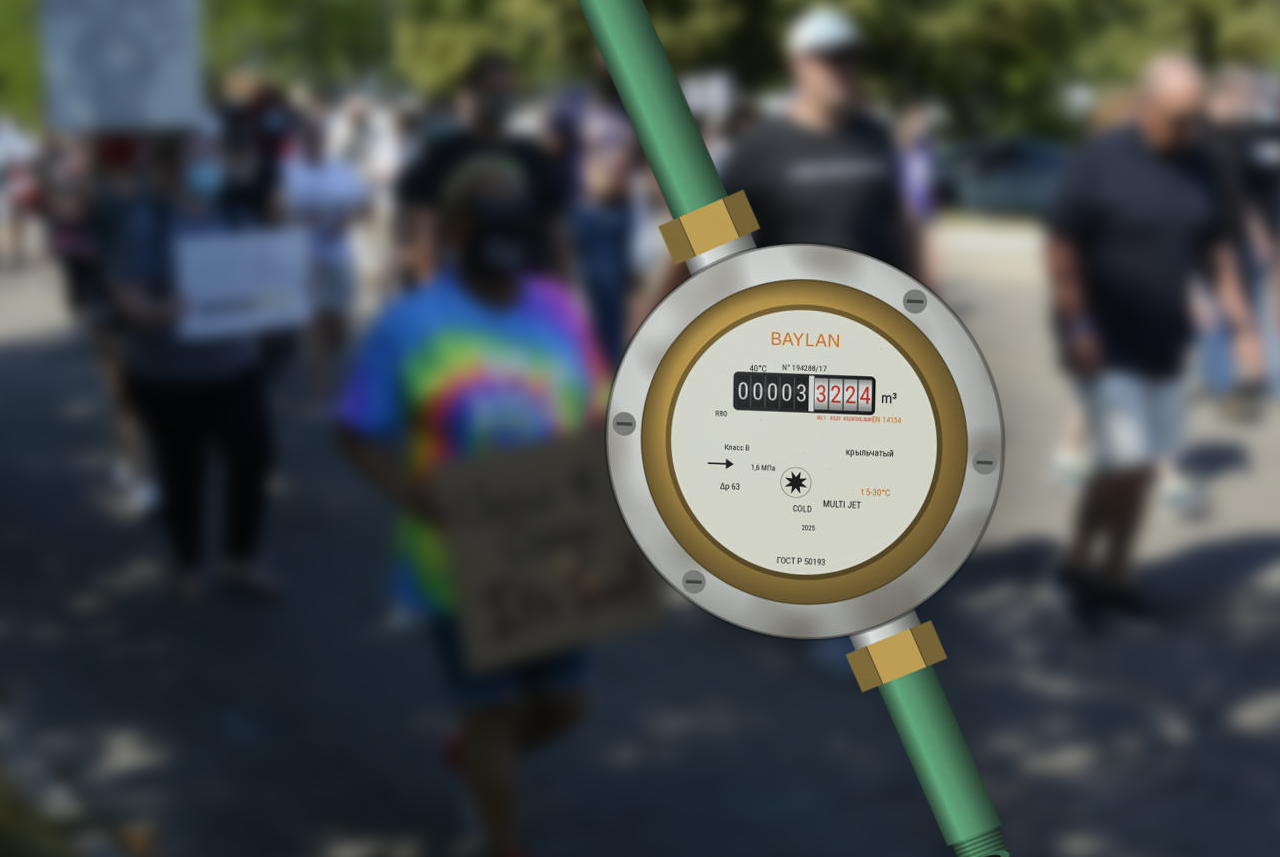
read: 3.3224 m³
